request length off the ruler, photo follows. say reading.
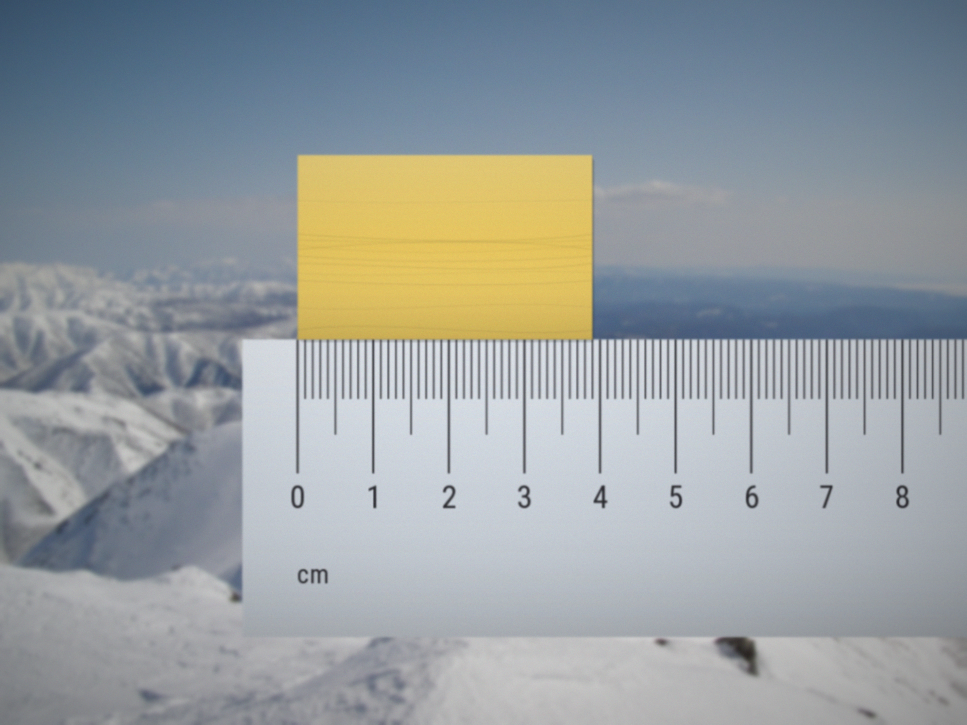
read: 3.9 cm
